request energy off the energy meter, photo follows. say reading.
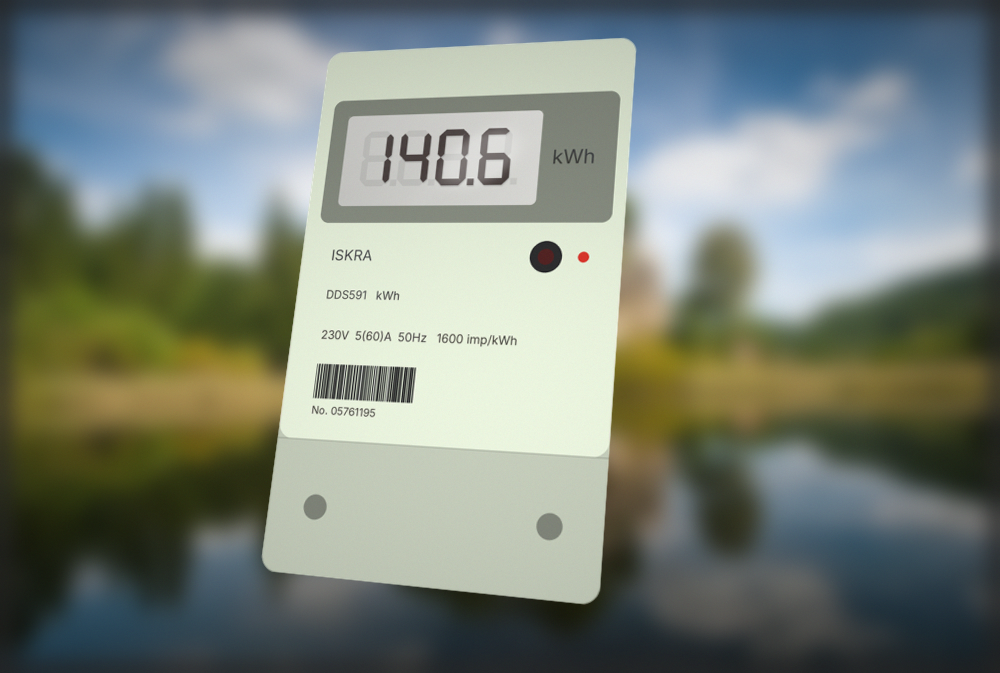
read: 140.6 kWh
